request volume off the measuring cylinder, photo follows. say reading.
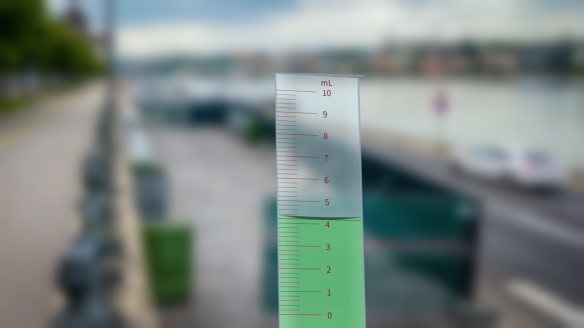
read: 4.2 mL
